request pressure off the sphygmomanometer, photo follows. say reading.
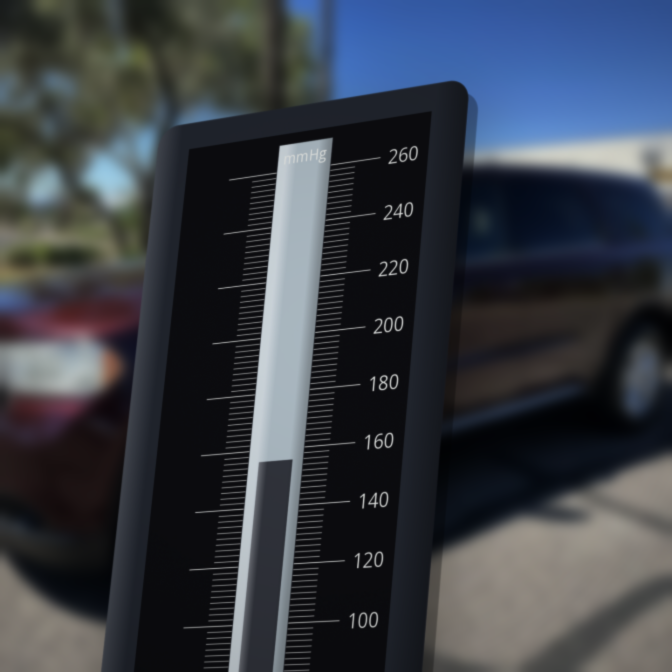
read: 156 mmHg
